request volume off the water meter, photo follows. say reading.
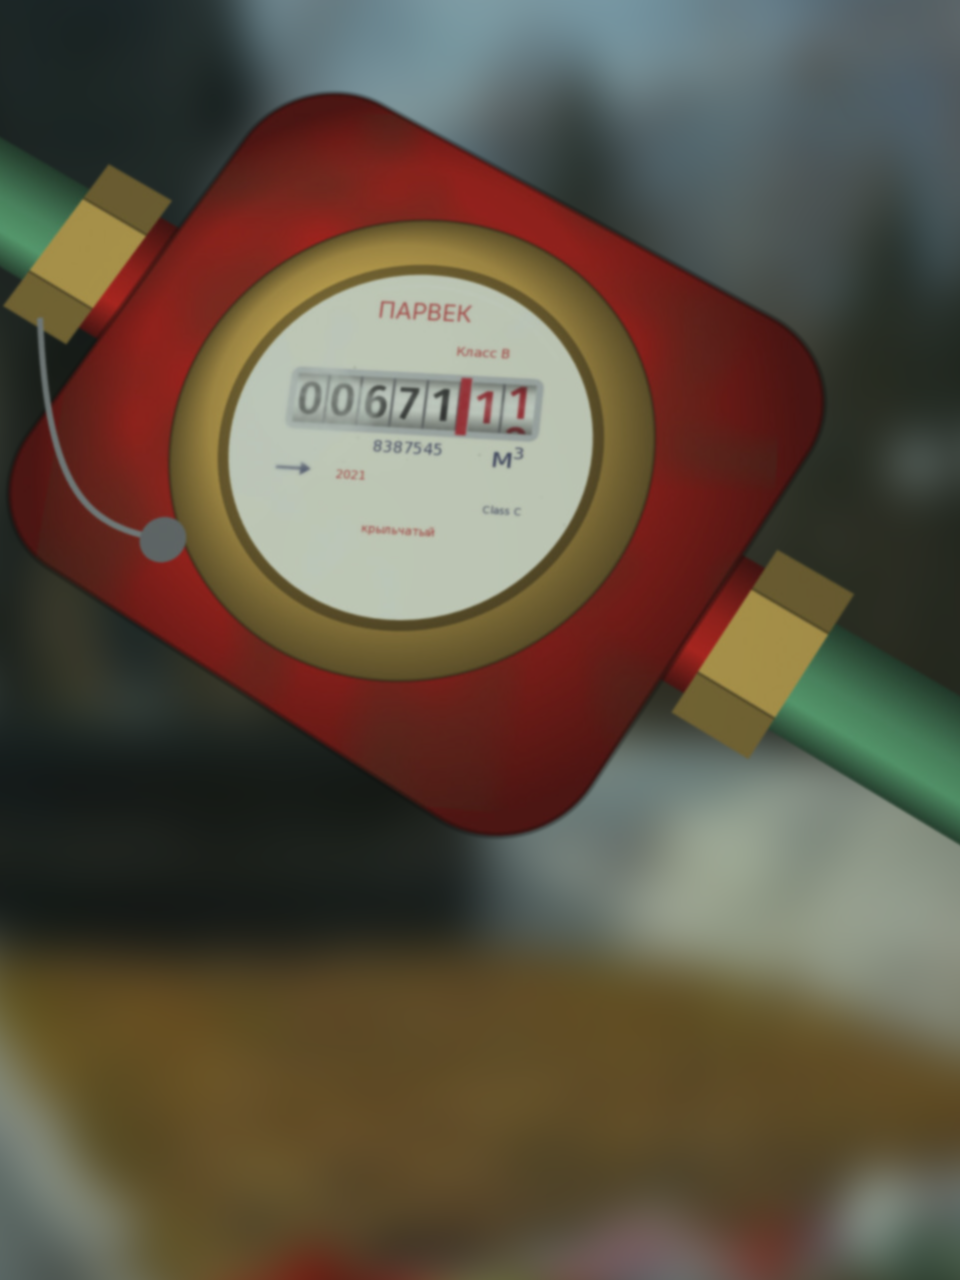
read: 671.11 m³
